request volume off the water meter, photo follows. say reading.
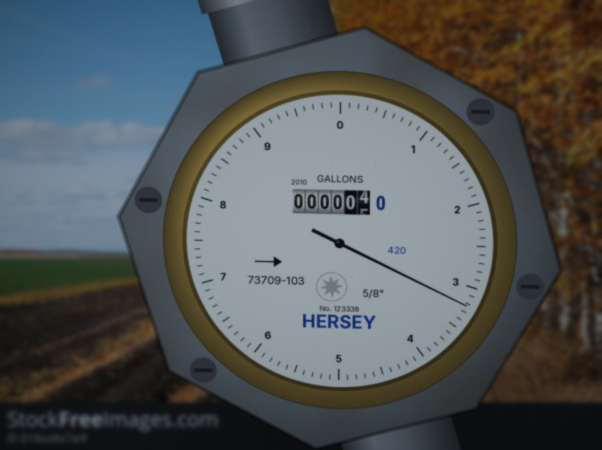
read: 43.2 gal
